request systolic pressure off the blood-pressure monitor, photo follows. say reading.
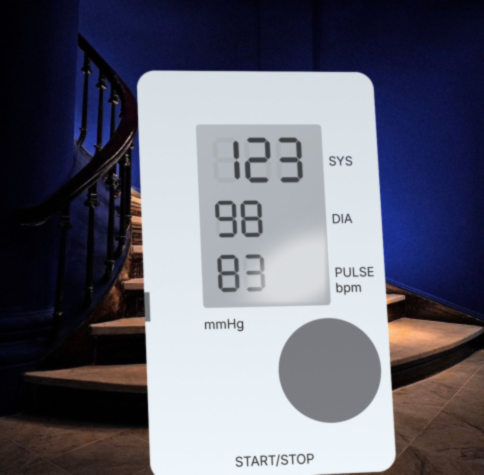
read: 123 mmHg
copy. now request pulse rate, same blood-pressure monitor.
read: 83 bpm
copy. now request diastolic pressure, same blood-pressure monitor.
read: 98 mmHg
